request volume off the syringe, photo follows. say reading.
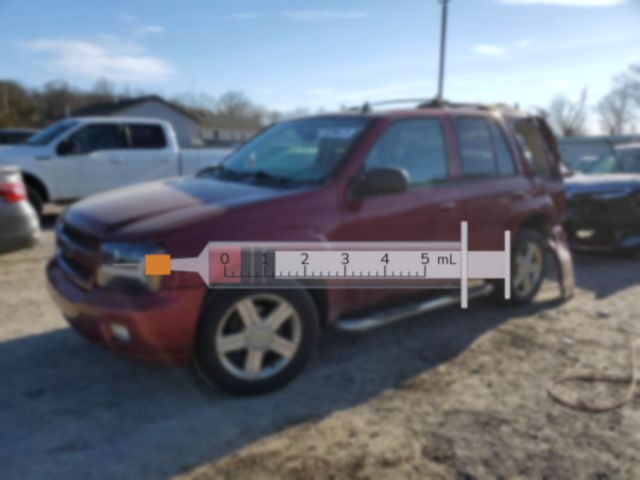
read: 0.4 mL
